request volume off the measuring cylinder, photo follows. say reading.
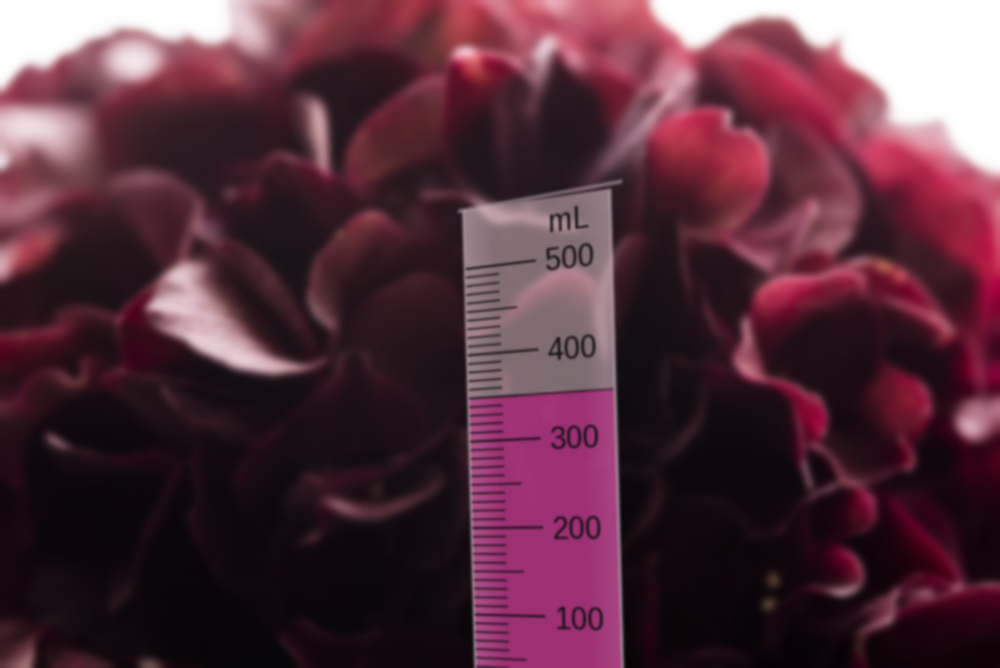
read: 350 mL
